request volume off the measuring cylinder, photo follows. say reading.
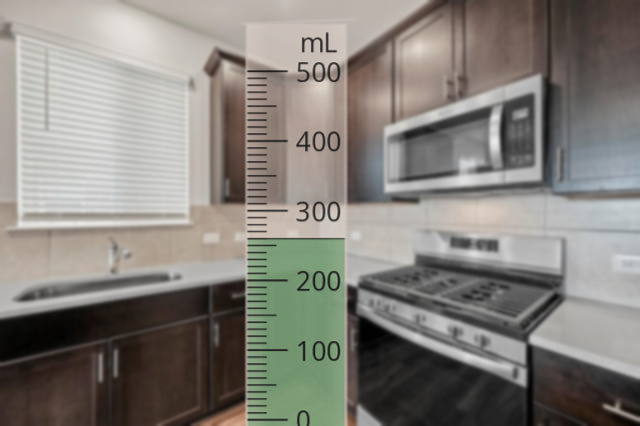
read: 260 mL
